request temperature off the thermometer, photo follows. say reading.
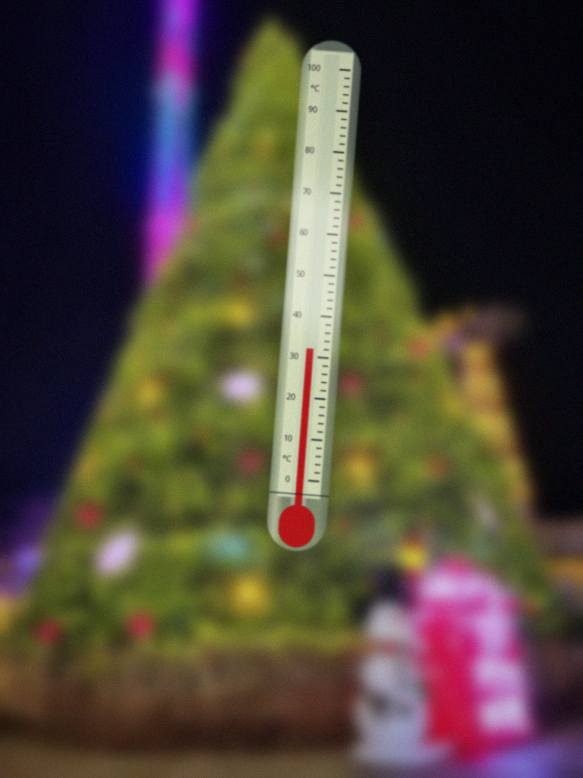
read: 32 °C
